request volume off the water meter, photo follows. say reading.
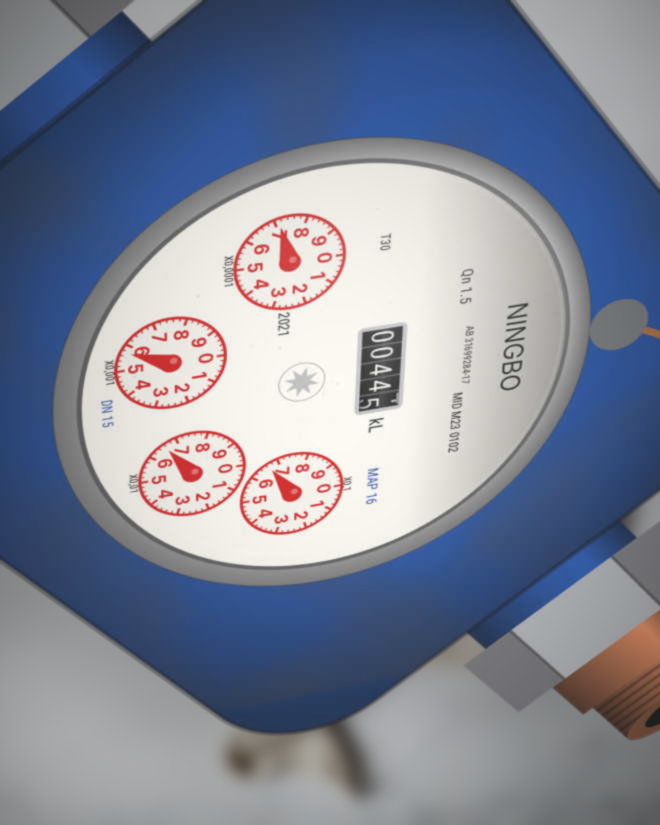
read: 444.6657 kL
